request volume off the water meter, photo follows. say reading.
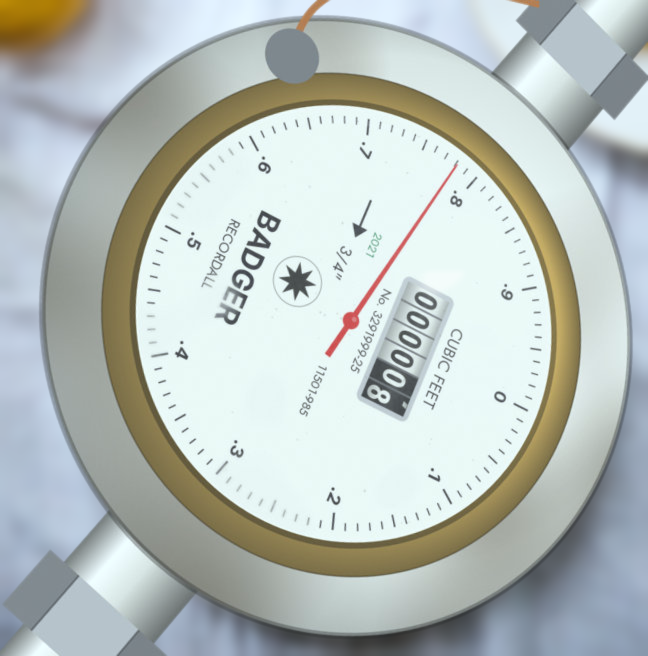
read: 7.78 ft³
